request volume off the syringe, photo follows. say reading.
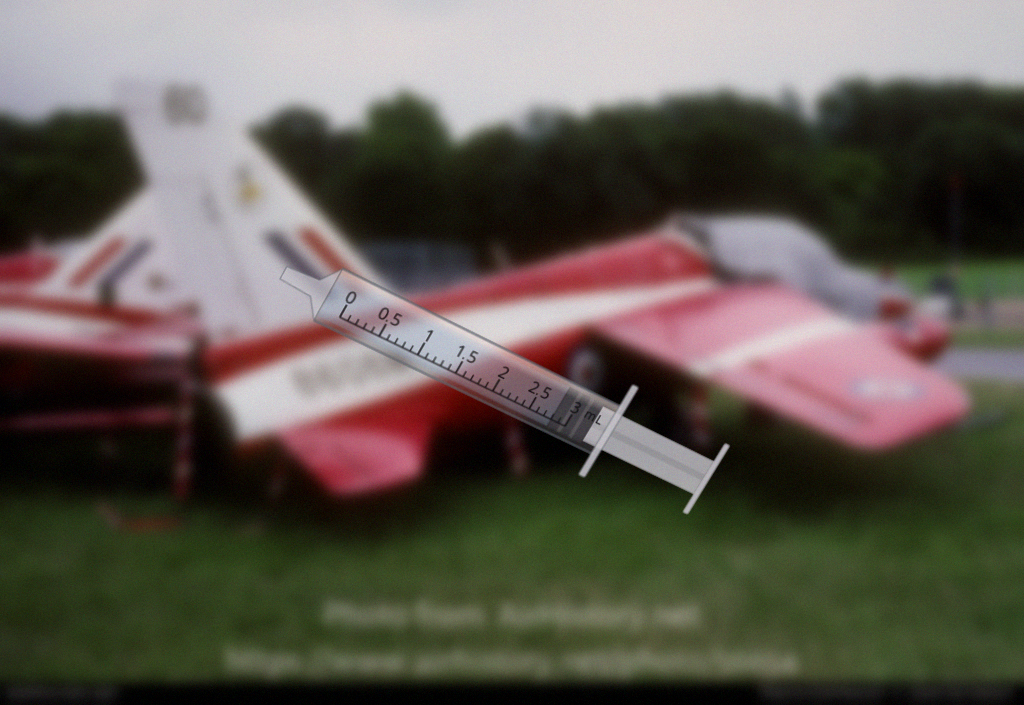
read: 2.8 mL
